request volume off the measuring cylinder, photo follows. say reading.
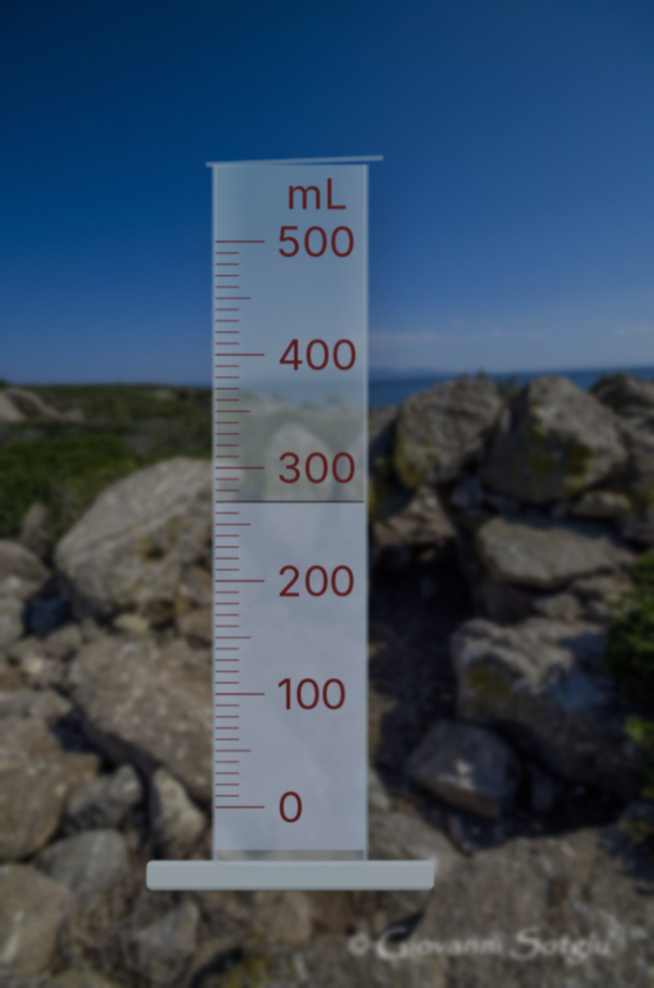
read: 270 mL
